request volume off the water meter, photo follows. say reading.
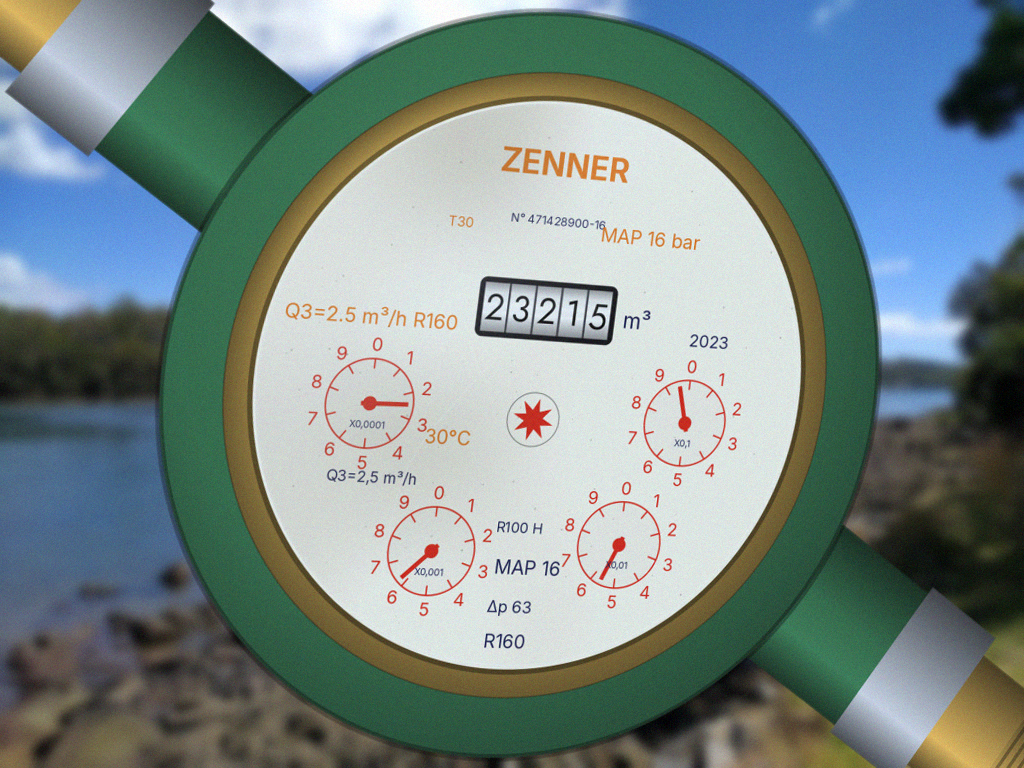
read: 23214.9562 m³
